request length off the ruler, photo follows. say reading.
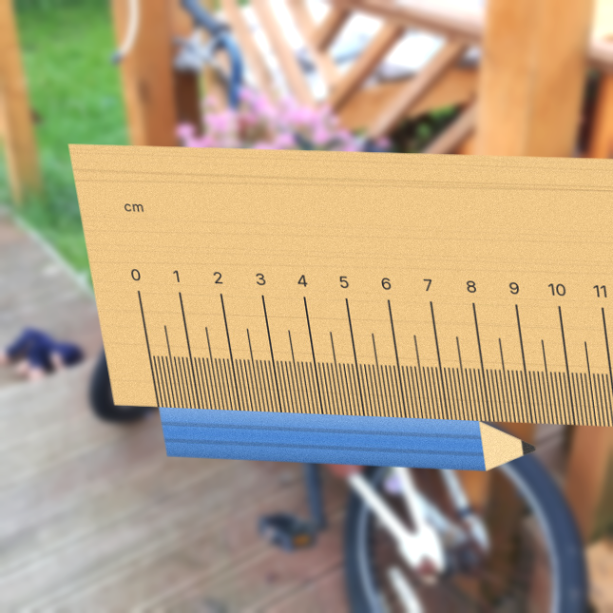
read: 9 cm
